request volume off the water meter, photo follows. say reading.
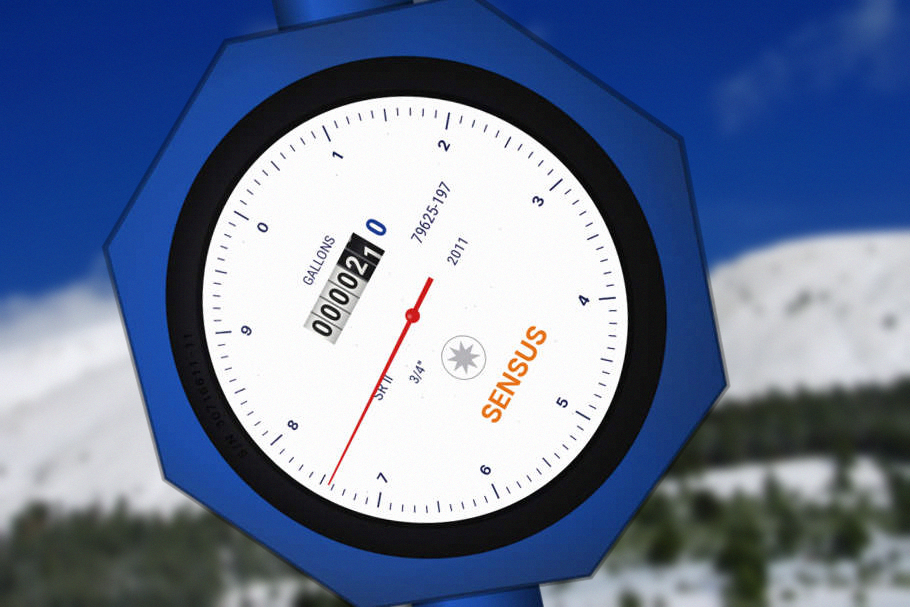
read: 207.4 gal
